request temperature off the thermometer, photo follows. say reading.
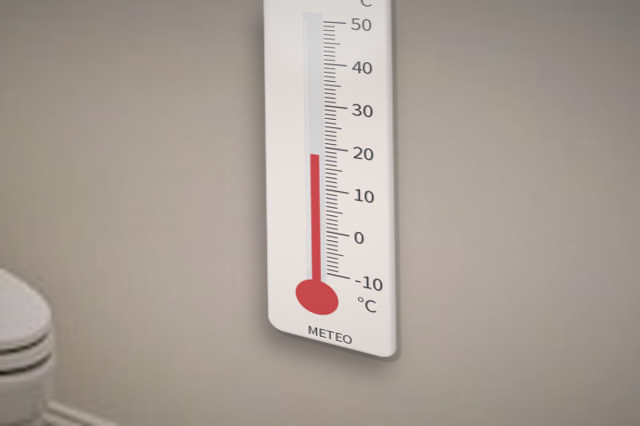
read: 18 °C
